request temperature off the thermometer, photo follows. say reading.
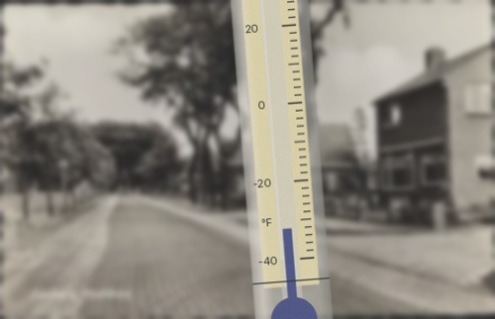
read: -32 °F
